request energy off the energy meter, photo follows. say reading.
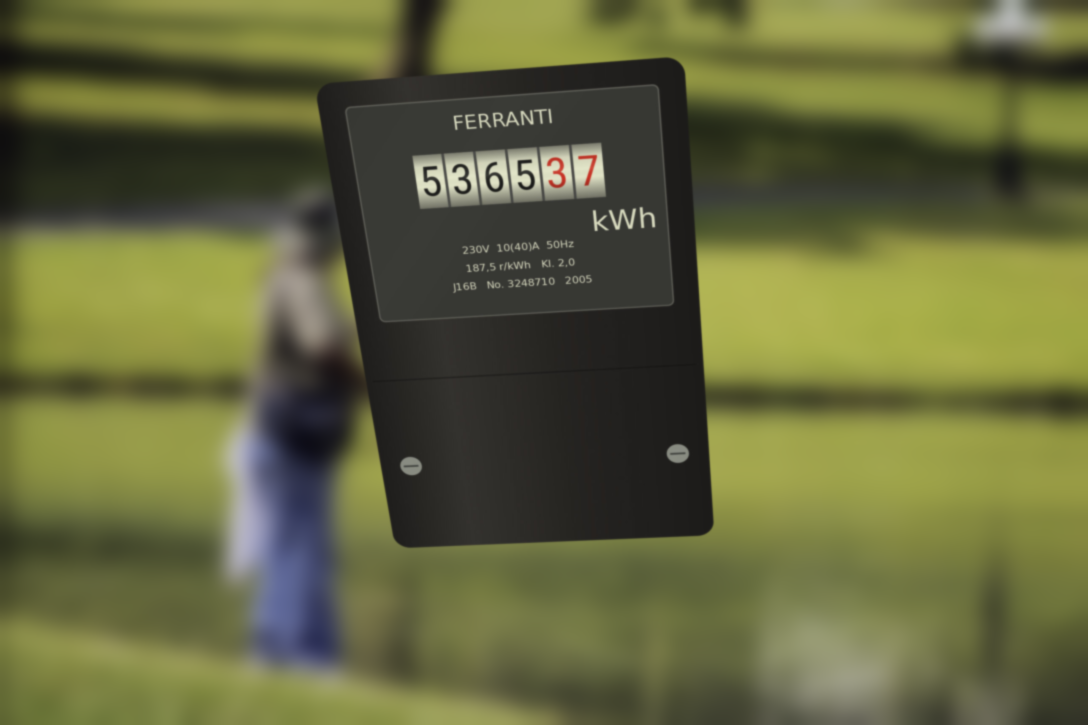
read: 5365.37 kWh
